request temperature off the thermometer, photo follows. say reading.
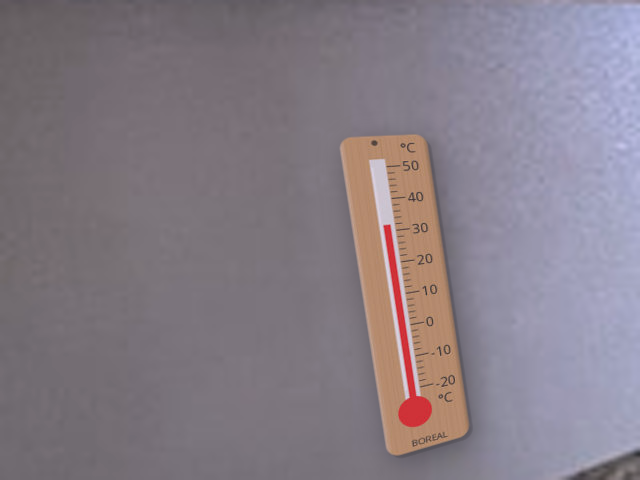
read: 32 °C
